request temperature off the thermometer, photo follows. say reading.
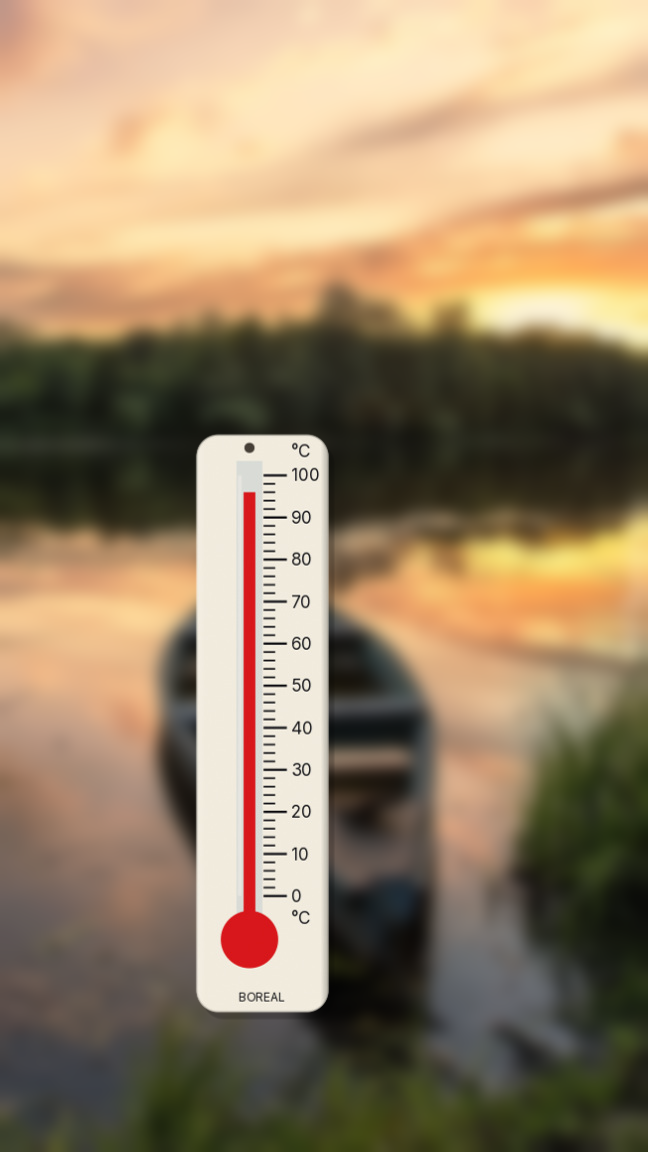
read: 96 °C
